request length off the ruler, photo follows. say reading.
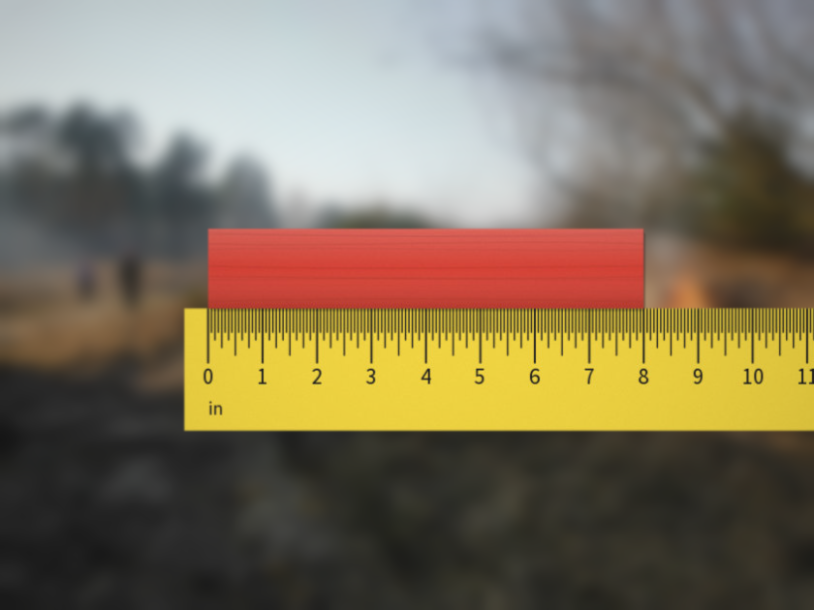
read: 8 in
